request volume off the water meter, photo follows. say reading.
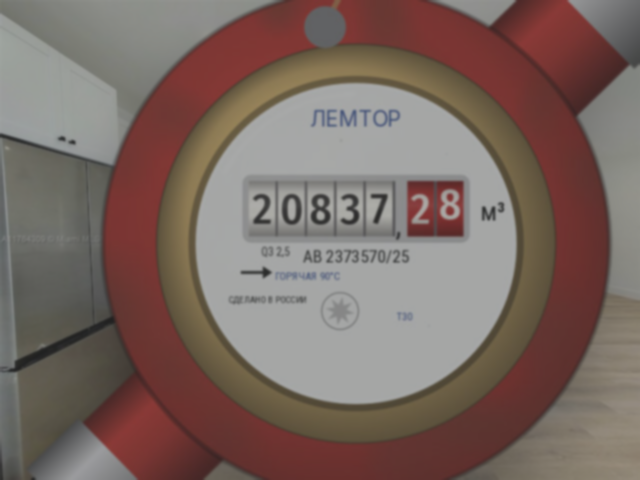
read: 20837.28 m³
